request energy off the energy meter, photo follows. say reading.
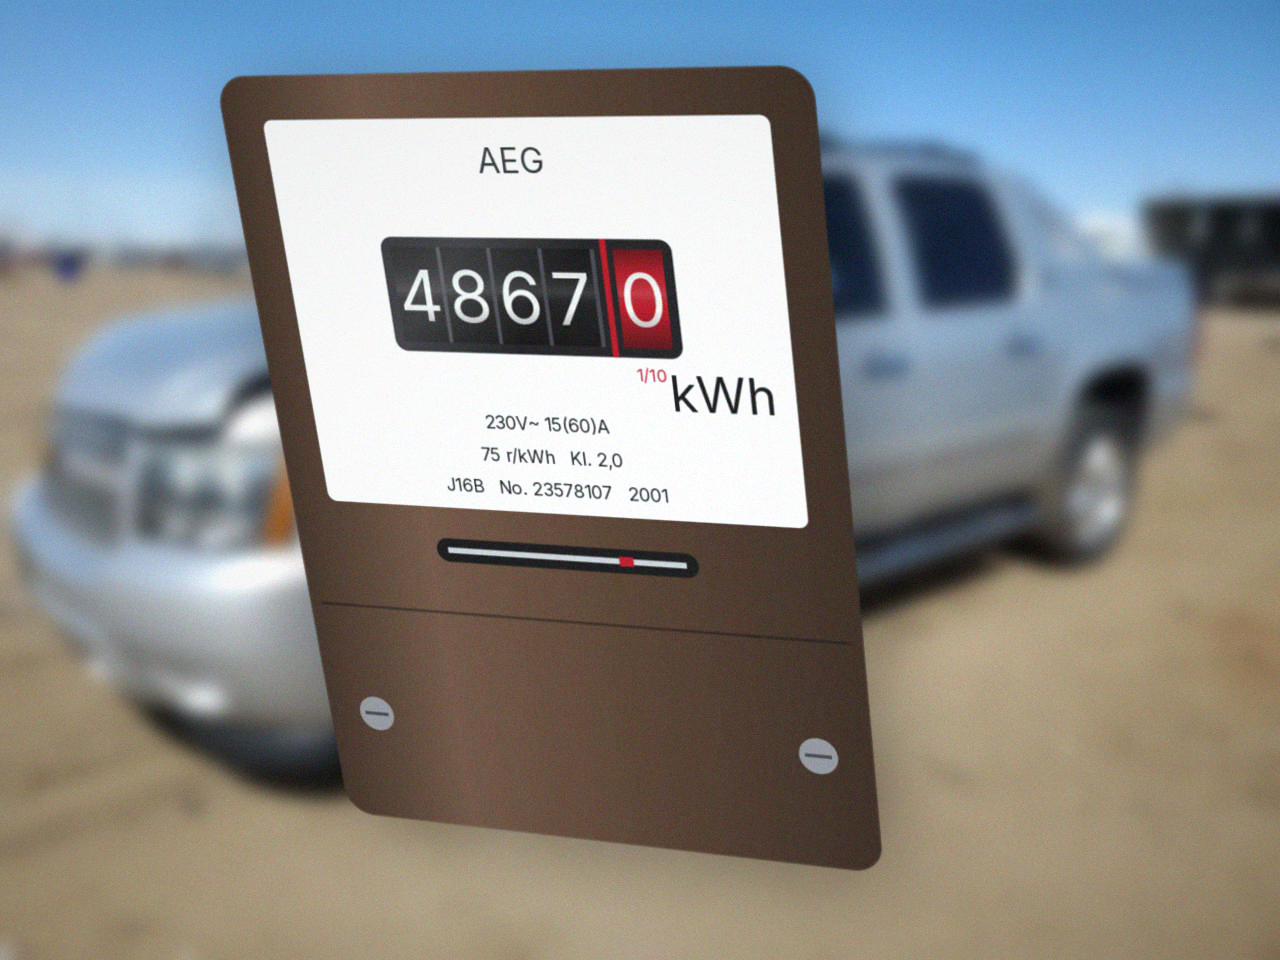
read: 4867.0 kWh
